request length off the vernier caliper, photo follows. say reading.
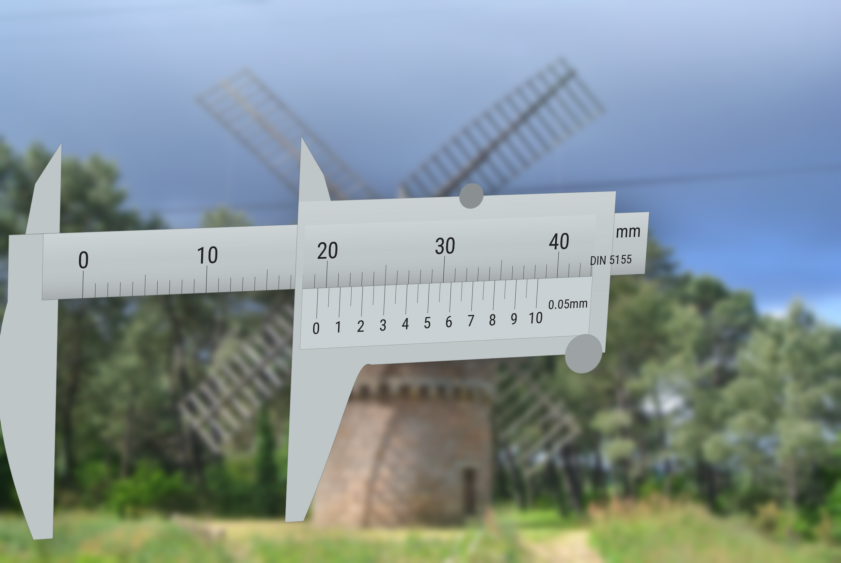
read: 19.3 mm
